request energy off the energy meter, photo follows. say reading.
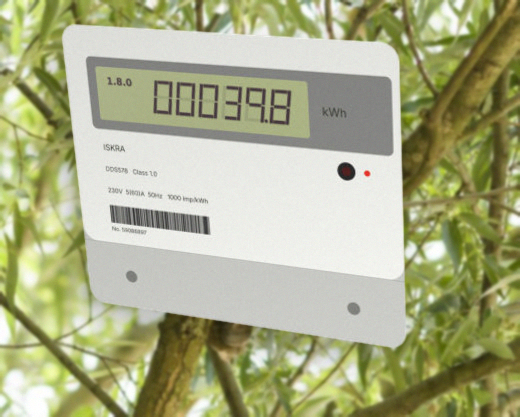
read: 39.8 kWh
